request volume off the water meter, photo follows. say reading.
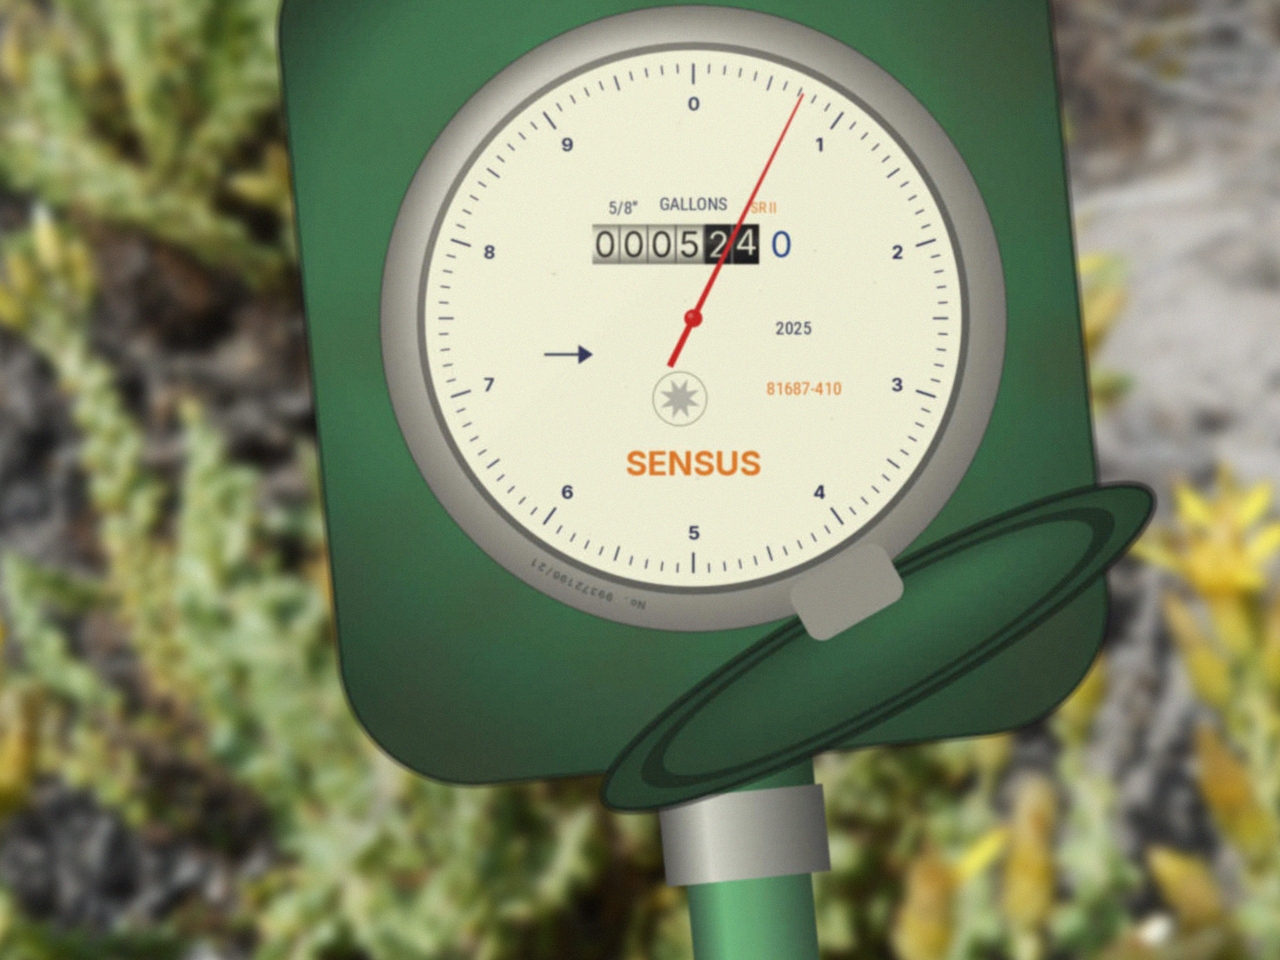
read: 5240.7 gal
